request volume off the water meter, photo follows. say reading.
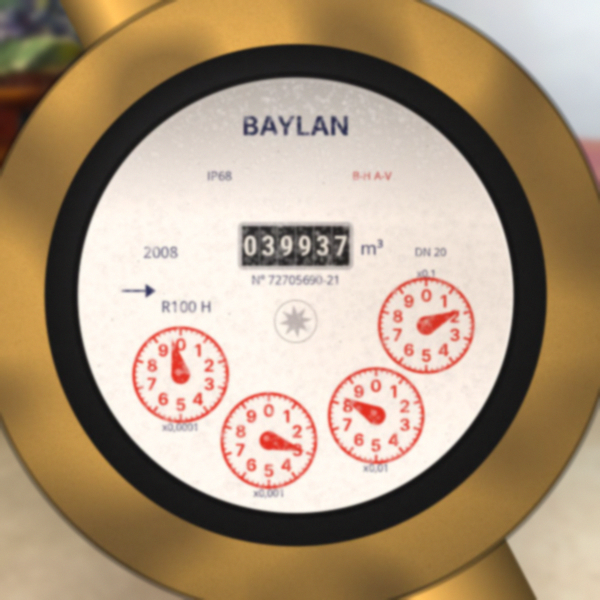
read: 39937.1829 m³
